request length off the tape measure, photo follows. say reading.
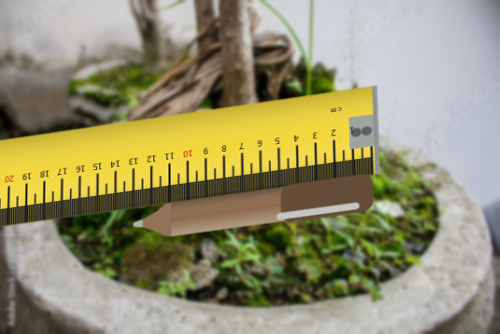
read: 13 cm
